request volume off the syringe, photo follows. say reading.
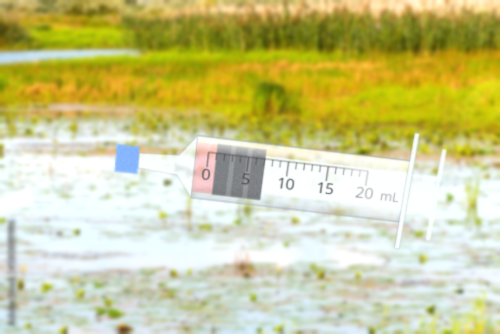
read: 1 mL
